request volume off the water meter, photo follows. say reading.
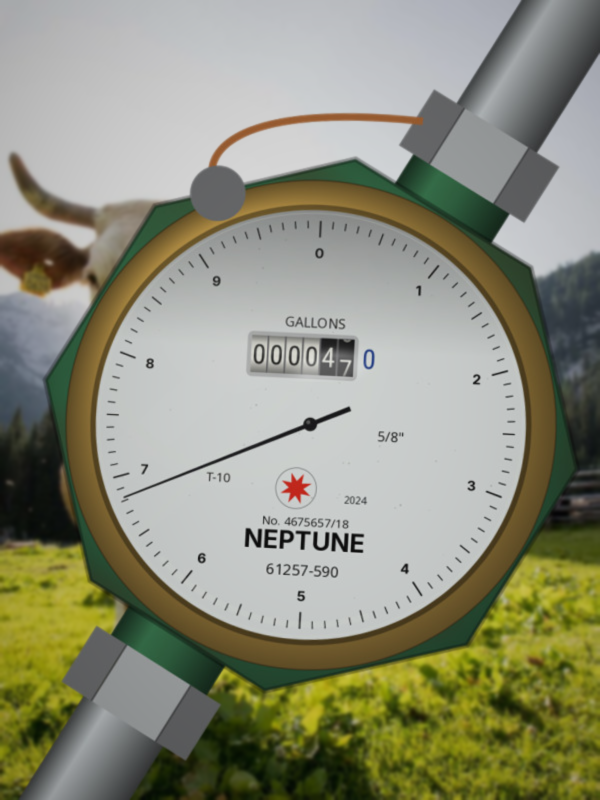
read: 466.8 gal
